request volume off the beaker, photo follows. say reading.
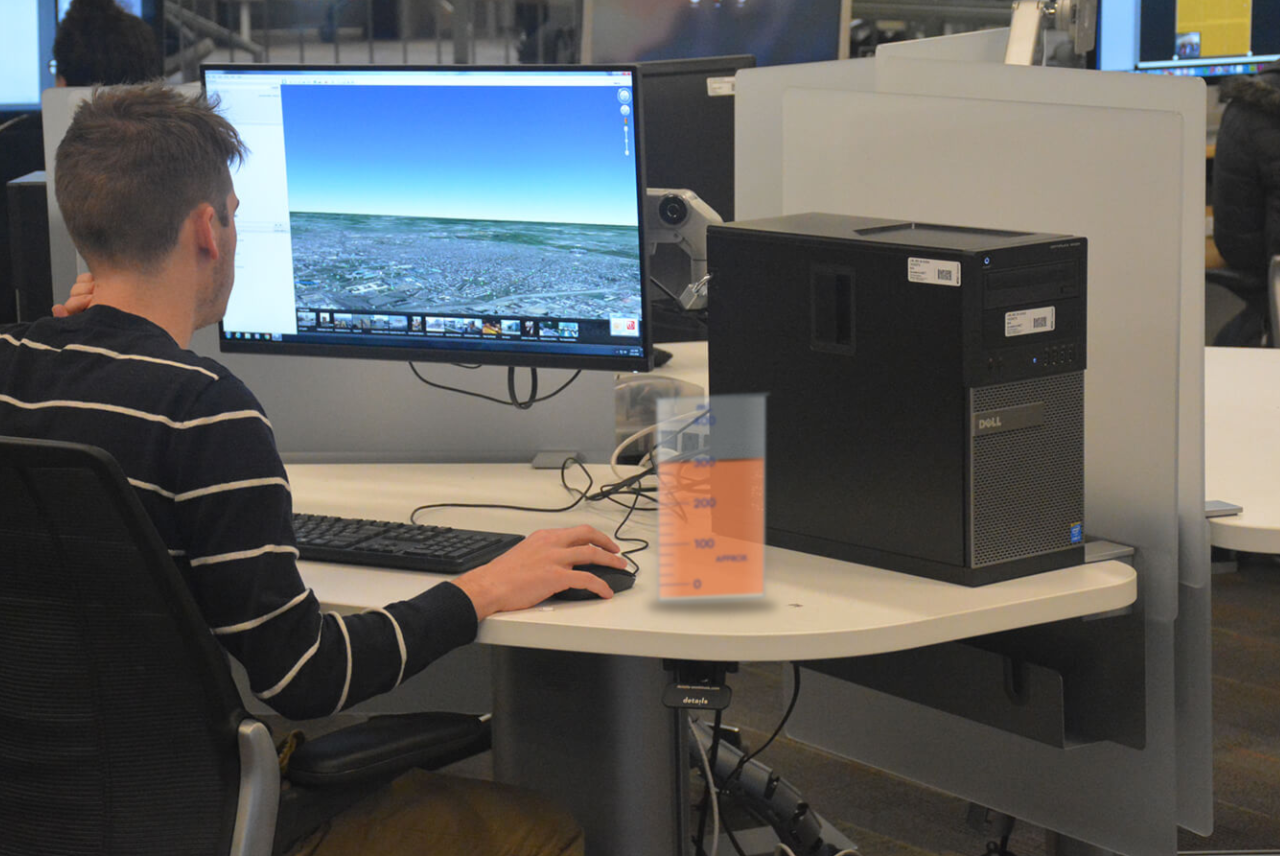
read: 300 mL
